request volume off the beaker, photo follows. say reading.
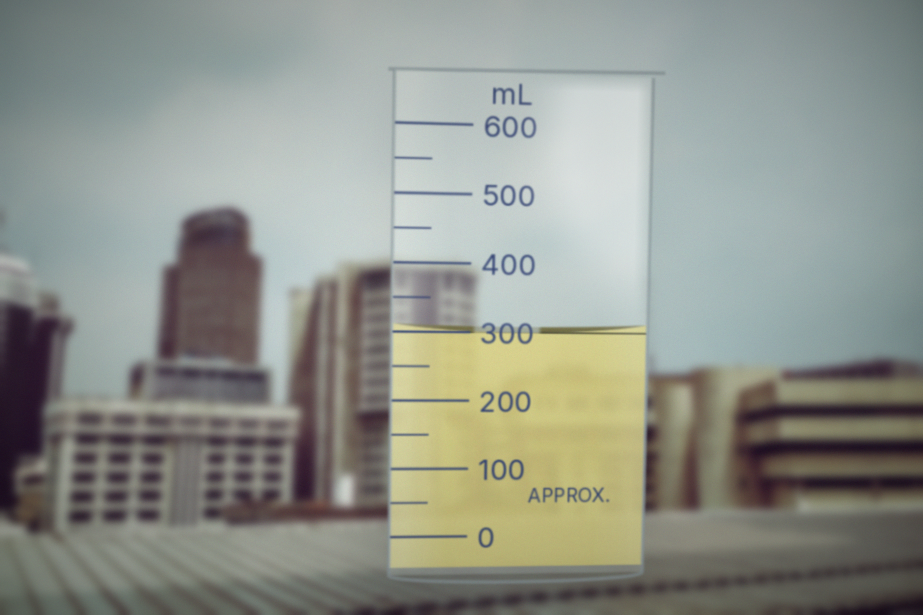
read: 300 mL
